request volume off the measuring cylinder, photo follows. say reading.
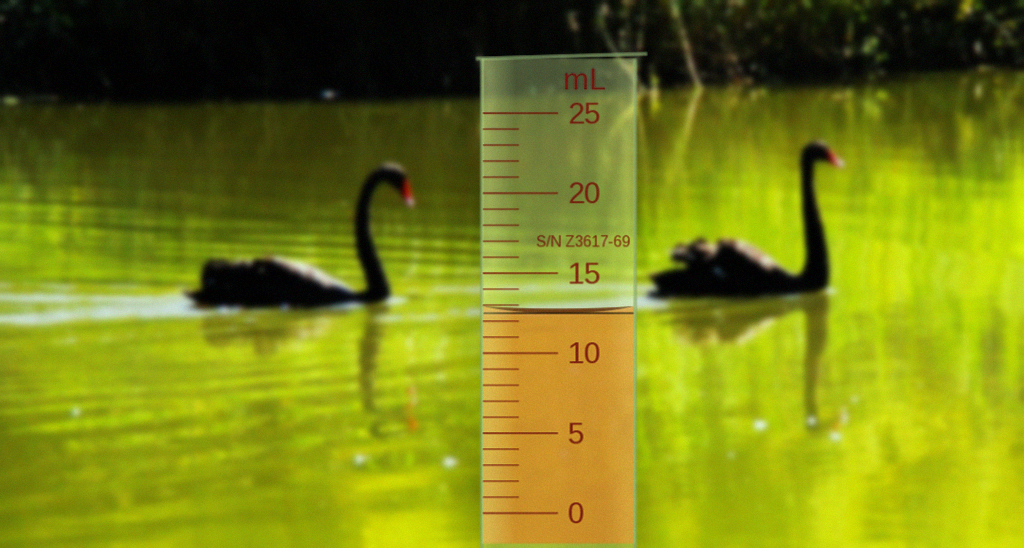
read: 12.5 mL
